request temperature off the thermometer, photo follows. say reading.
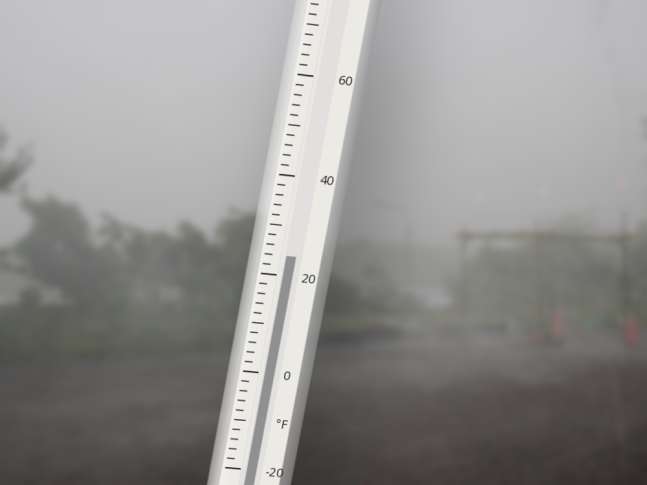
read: 24 °F
